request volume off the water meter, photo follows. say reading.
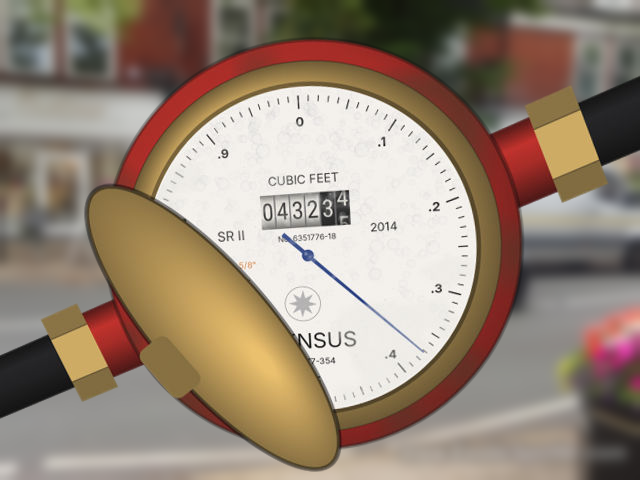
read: 43234.37 ft³
